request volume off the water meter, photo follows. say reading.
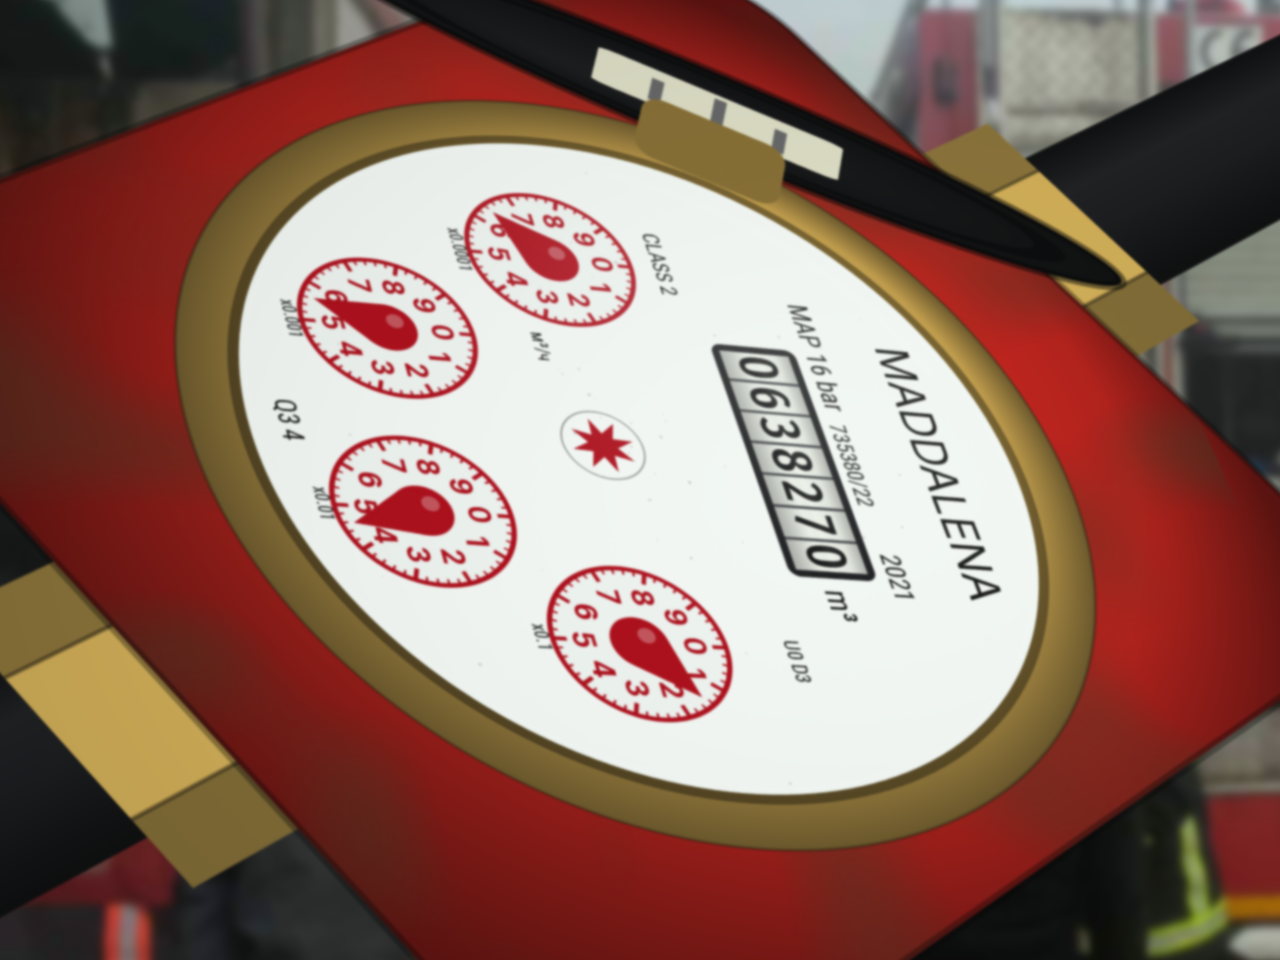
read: 638270.1456 m³
